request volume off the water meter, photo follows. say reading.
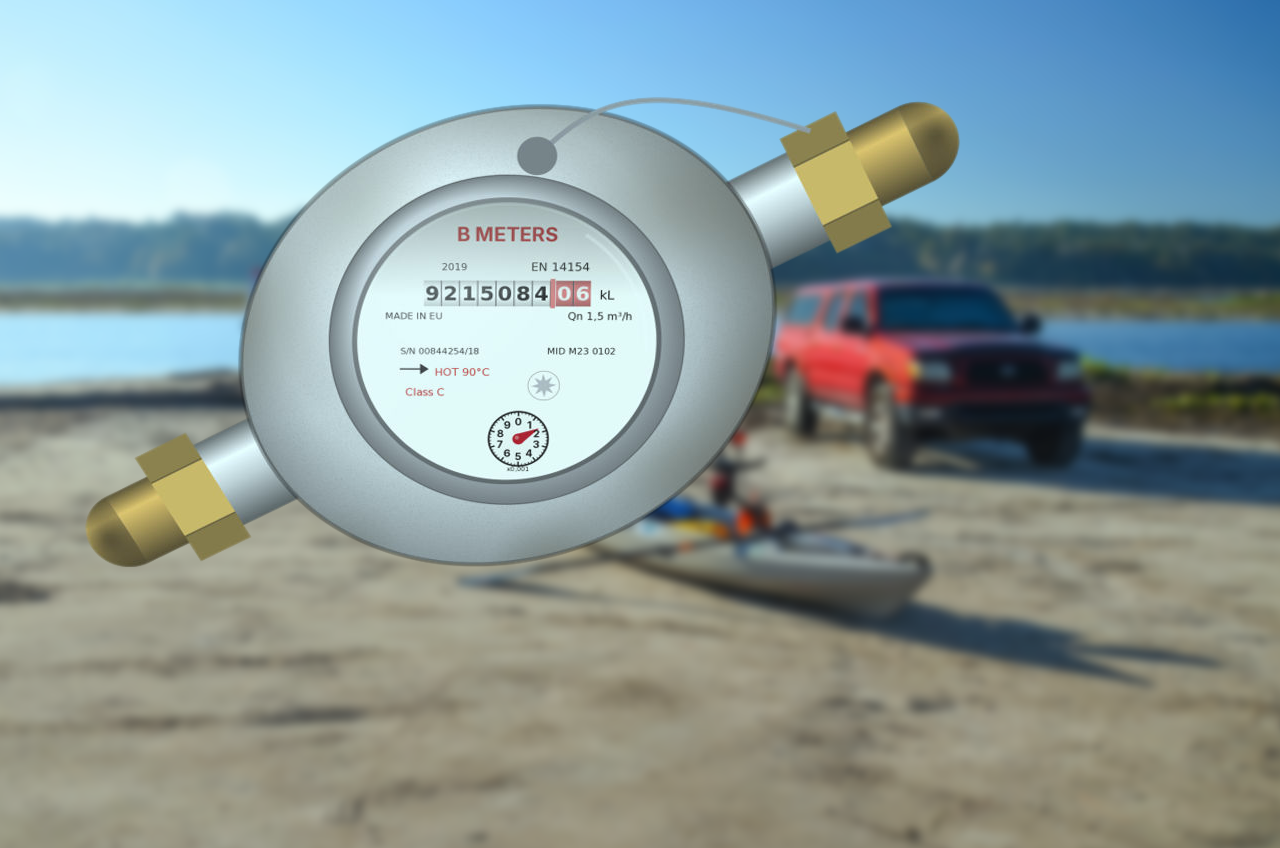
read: 9215084.061 kL
